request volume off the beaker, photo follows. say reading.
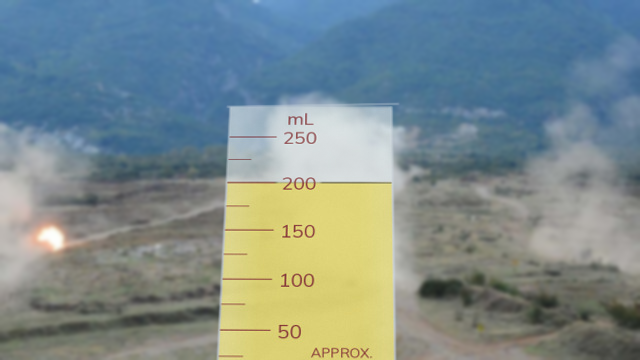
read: 200 mL
